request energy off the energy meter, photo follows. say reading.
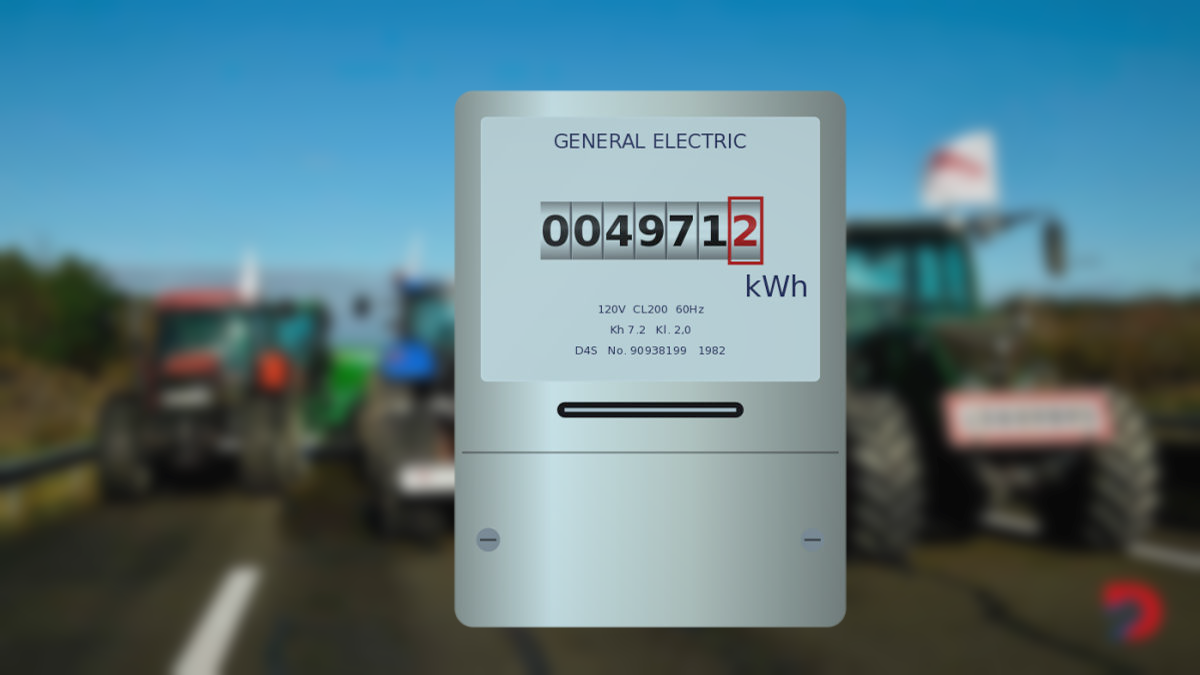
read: 4971.2 kWh
